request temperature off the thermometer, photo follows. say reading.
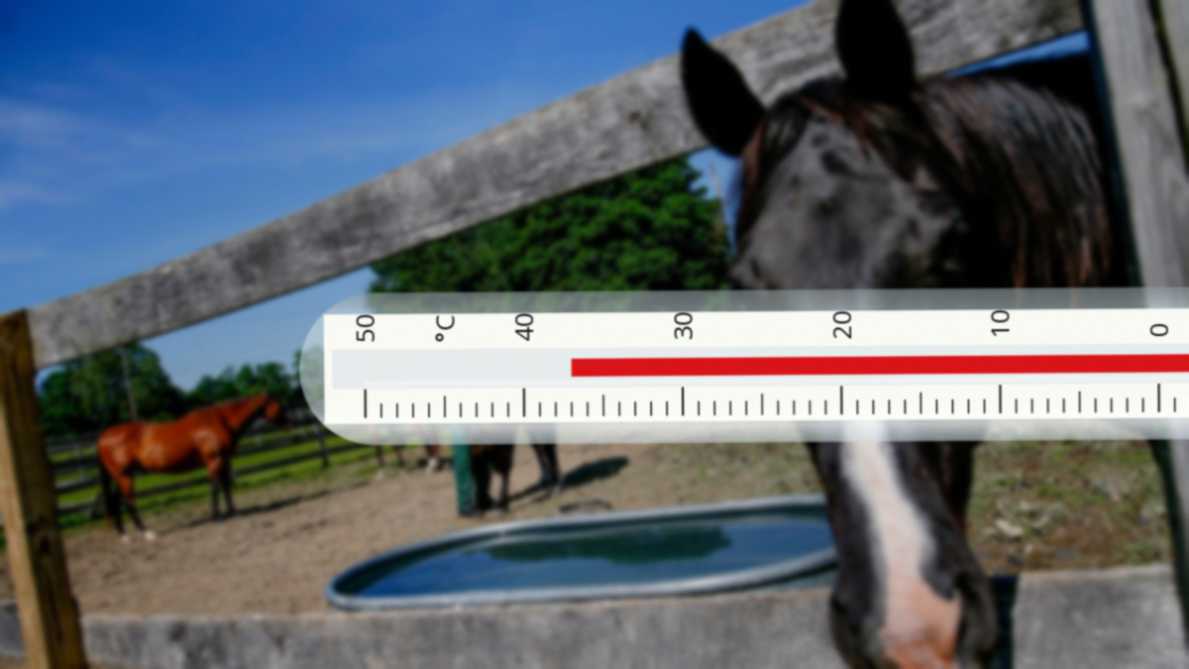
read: 37 °C
